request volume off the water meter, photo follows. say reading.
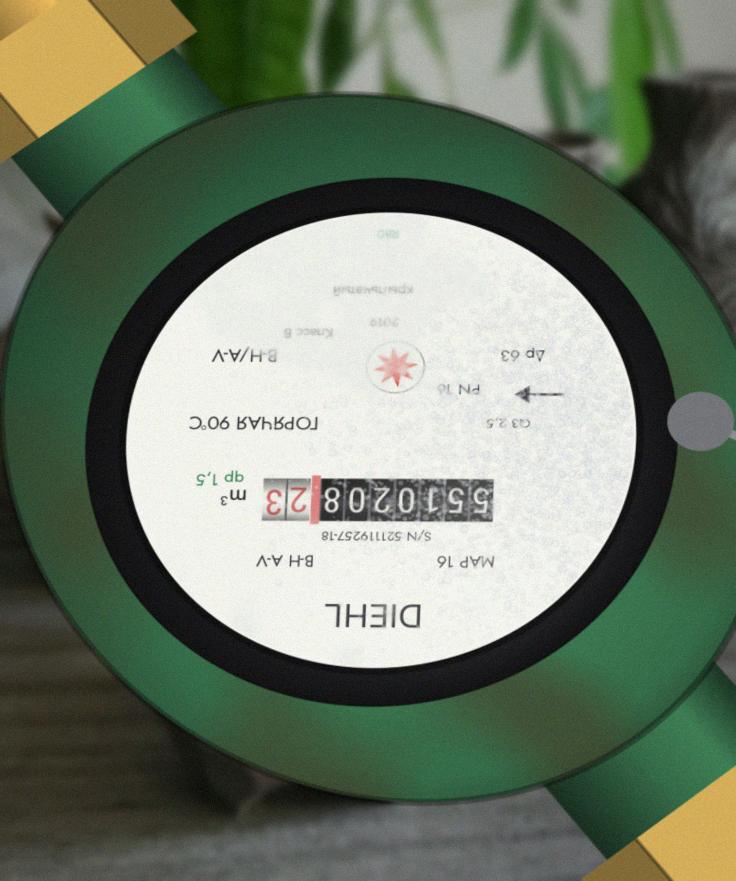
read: 5510208.23 m³
